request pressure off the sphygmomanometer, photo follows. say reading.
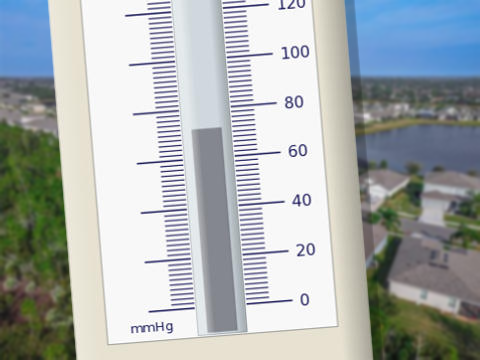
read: 72 mmHg
